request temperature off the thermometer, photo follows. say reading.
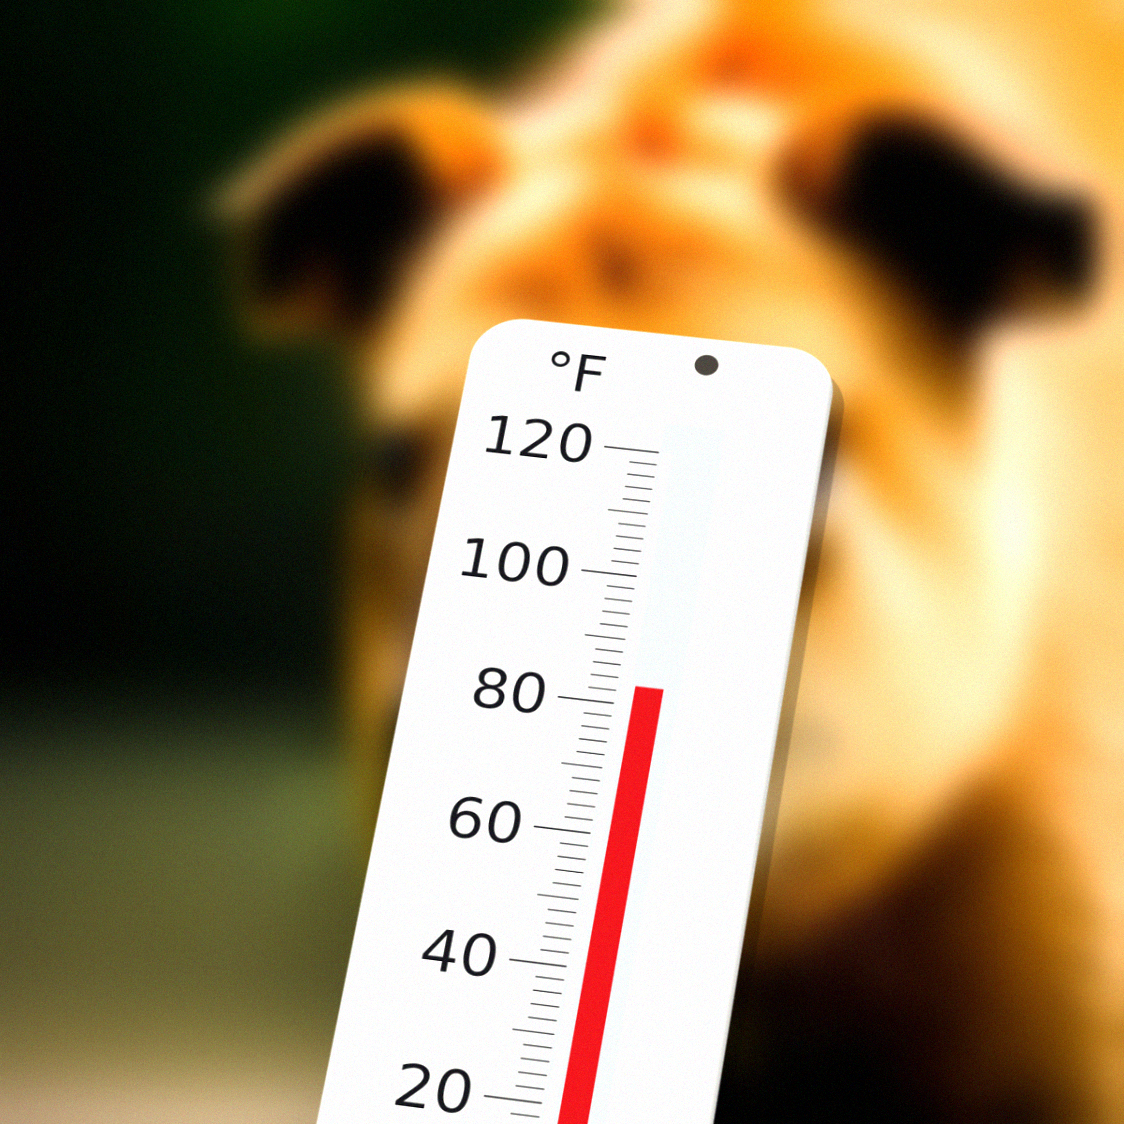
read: 83 °F
